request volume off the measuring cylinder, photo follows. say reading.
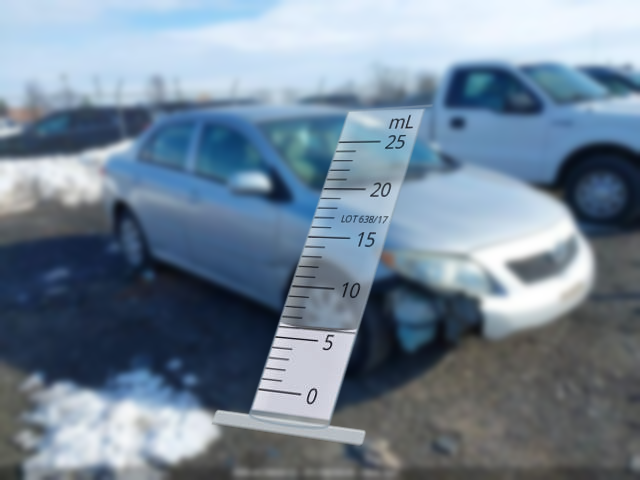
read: 6 mL
